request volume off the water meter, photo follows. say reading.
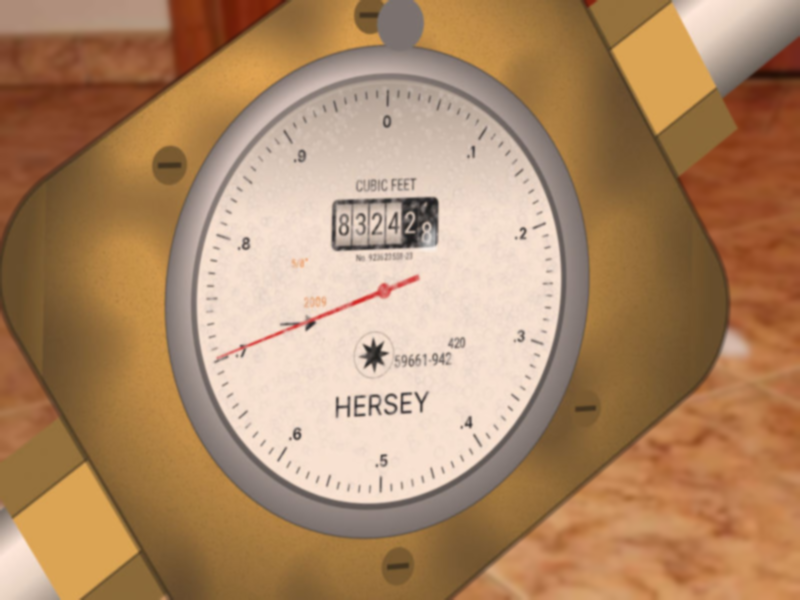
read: 832427.70 ft³
